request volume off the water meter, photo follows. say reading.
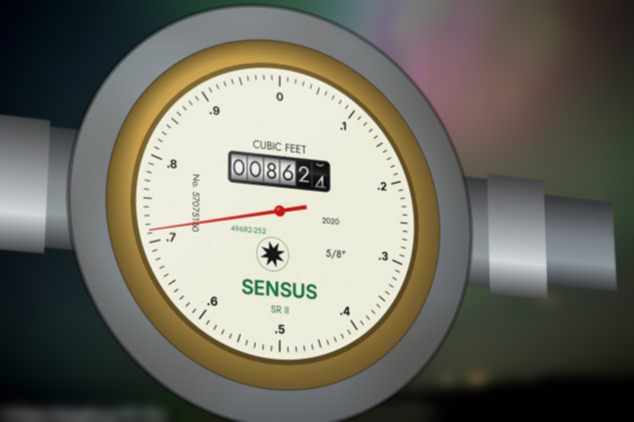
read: 8623.71 ft³
